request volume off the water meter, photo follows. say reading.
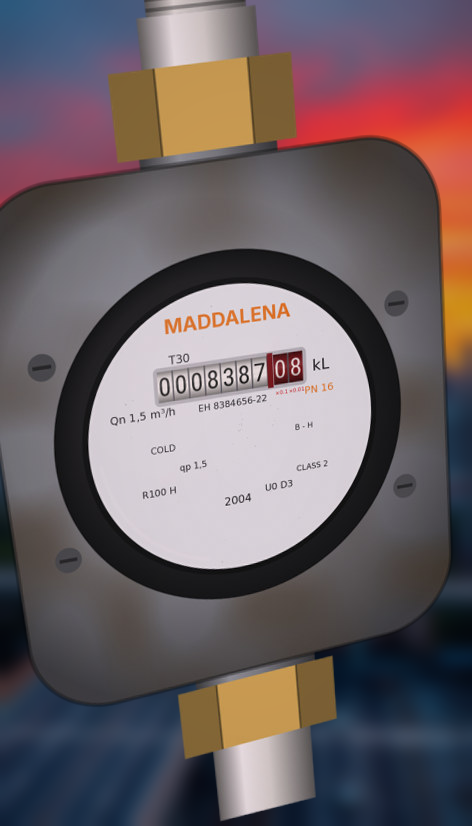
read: 8387.08 kL
